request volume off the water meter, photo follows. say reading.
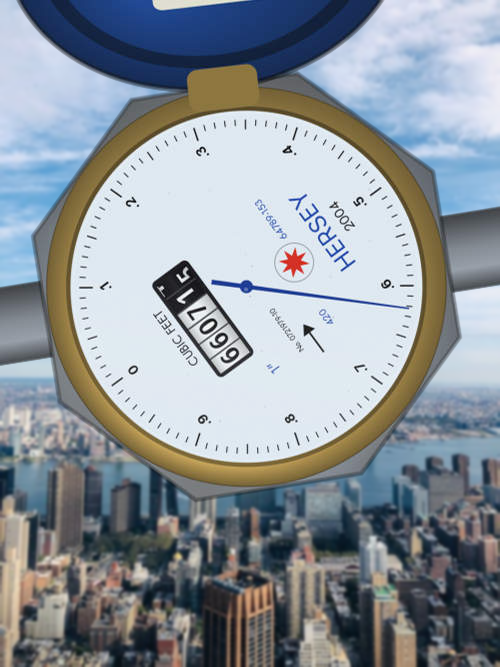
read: 660714.62 ft³
